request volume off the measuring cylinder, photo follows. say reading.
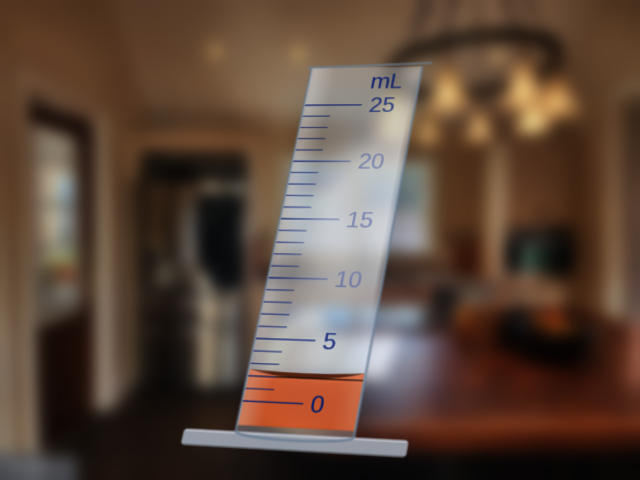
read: 2 mL
